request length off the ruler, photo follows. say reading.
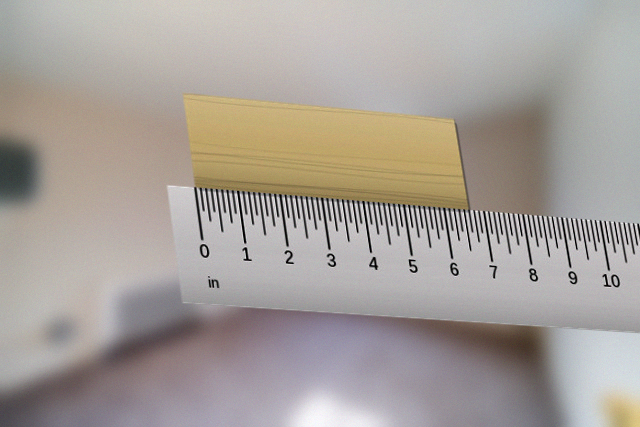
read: 6.625 in
